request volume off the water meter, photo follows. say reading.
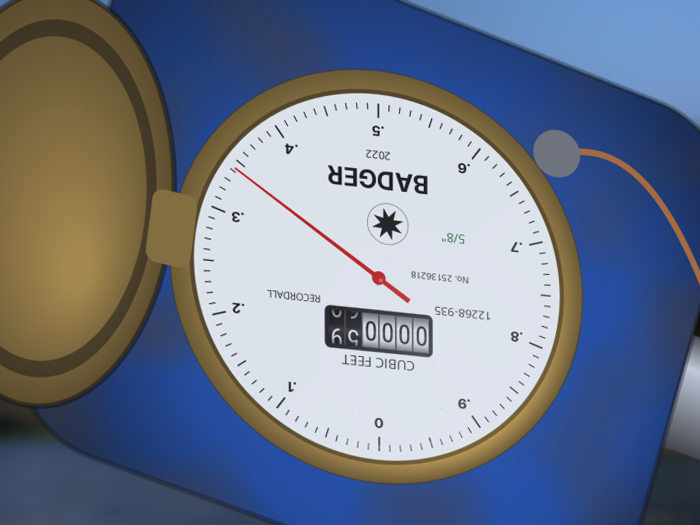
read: 59.34 ft³
